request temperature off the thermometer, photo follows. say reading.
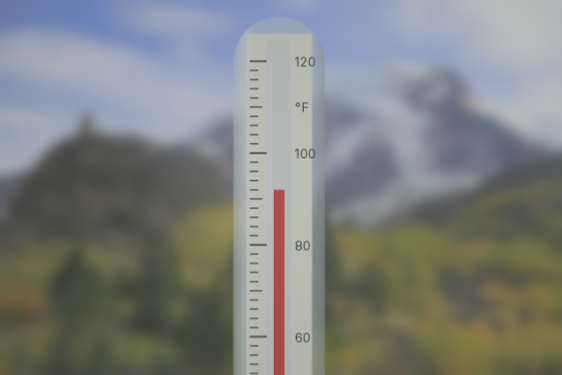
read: 92 °F
